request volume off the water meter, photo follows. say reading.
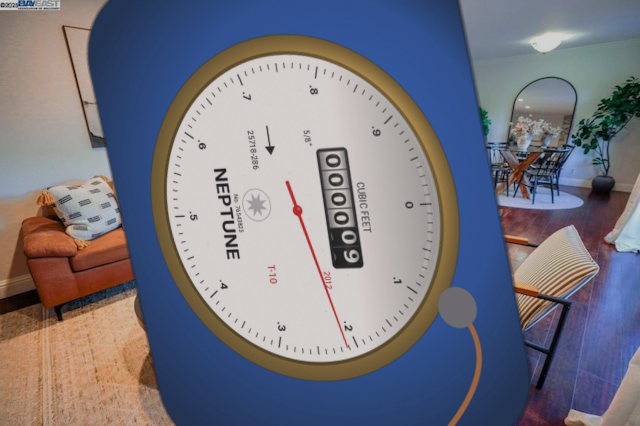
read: 9.21 ft³
